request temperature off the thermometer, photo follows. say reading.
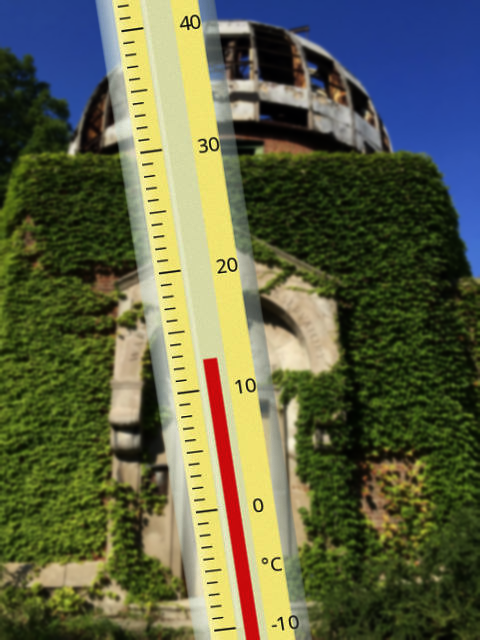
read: 12.5 °C
